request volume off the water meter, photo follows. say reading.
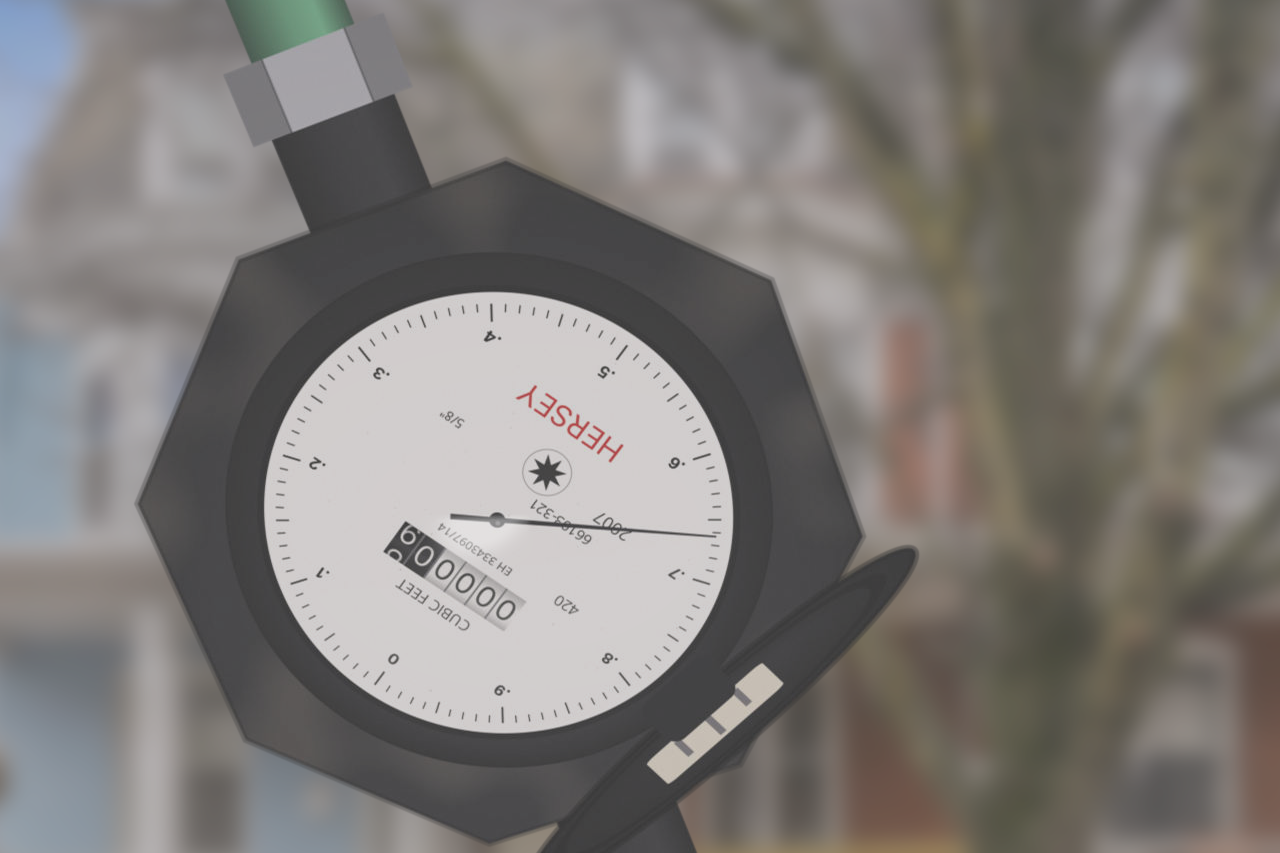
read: 8.66 ft³
